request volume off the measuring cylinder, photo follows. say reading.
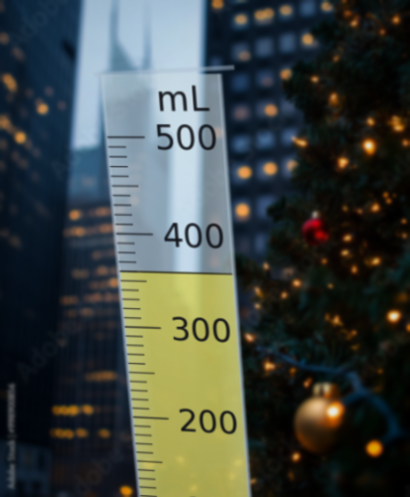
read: 360 mL
